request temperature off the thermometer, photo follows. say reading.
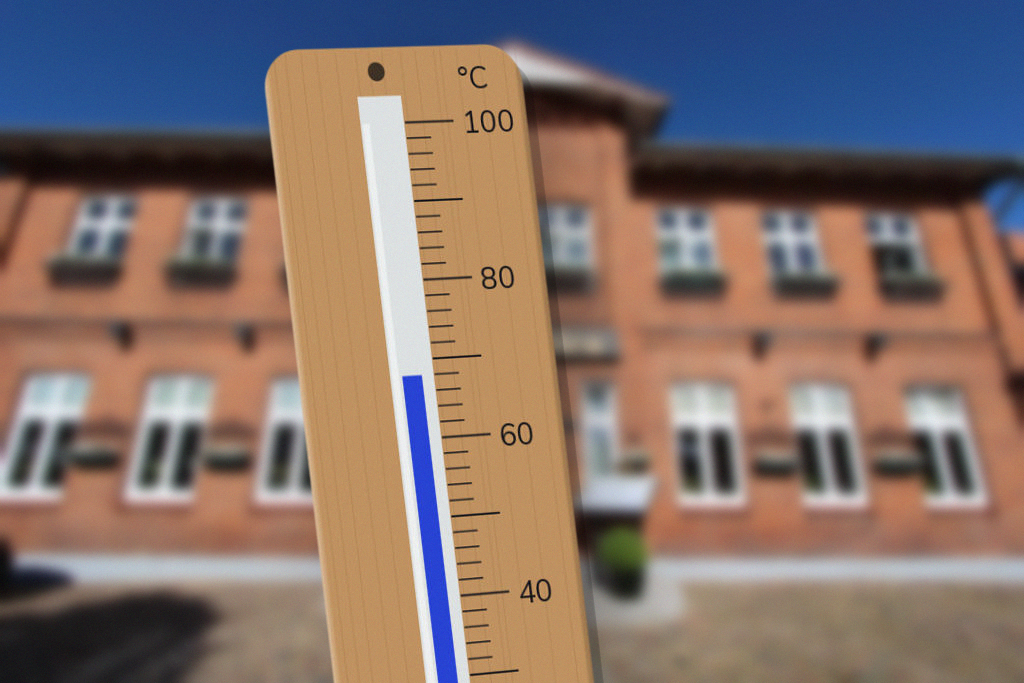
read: 68 °C
